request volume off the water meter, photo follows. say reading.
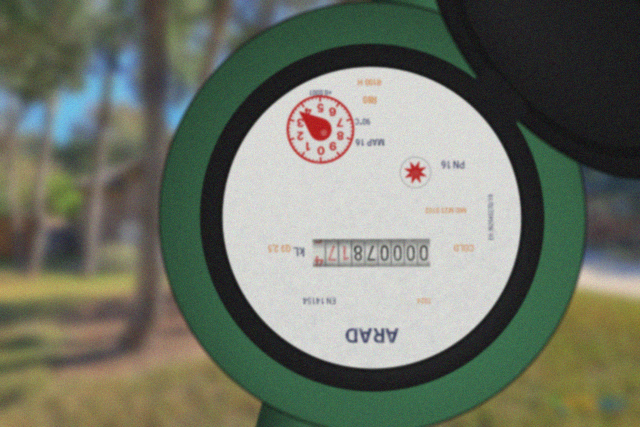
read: 78.1743 kL
